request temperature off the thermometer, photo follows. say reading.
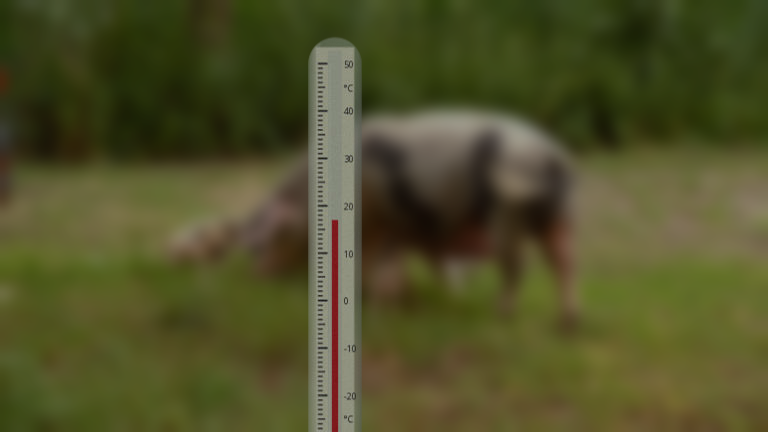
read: 17 °C
